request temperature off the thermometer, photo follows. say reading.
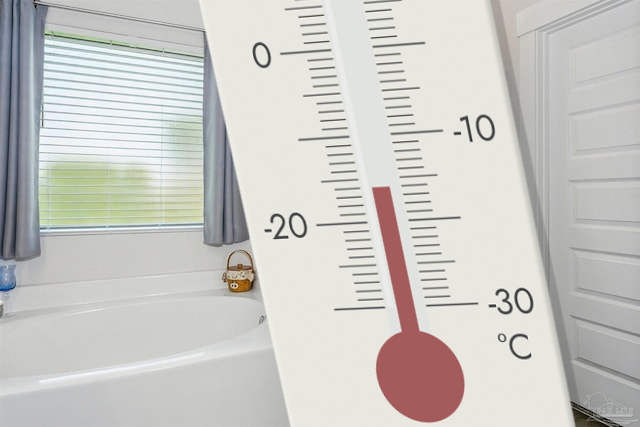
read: -16 °C
